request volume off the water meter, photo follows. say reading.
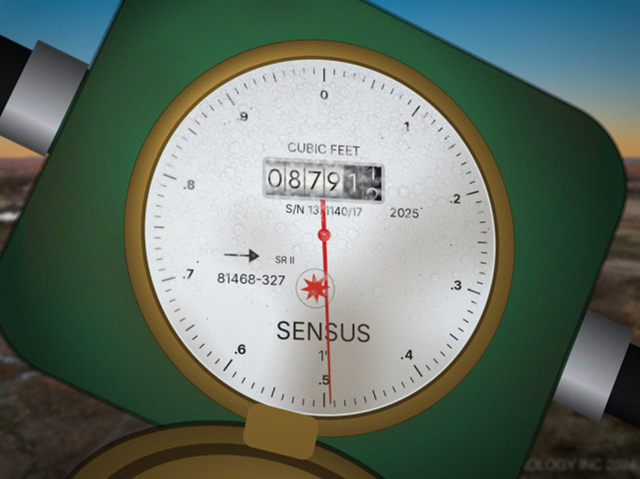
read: 87911.49 ft³
